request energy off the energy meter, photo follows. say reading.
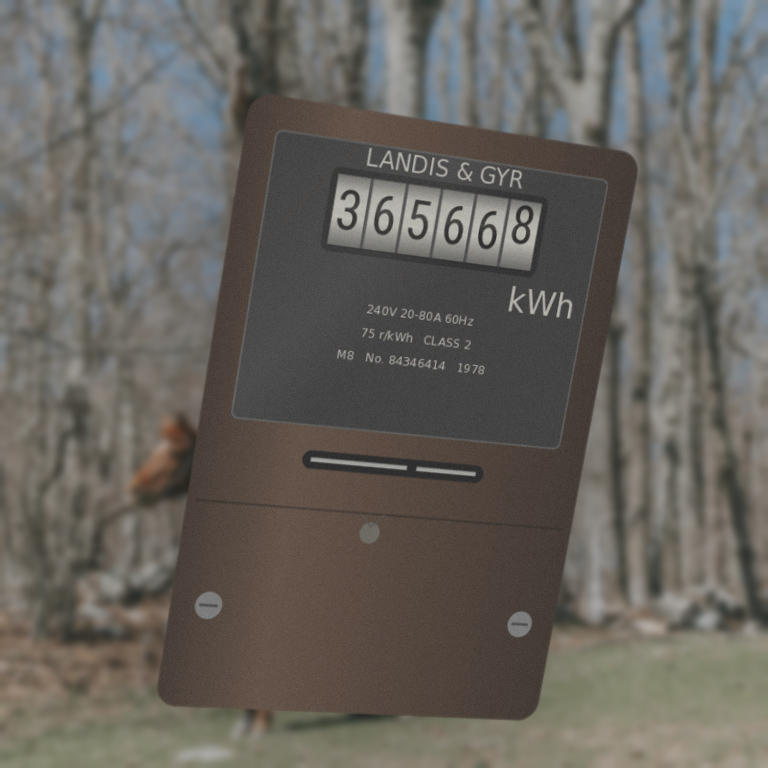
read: 365668 kWh
